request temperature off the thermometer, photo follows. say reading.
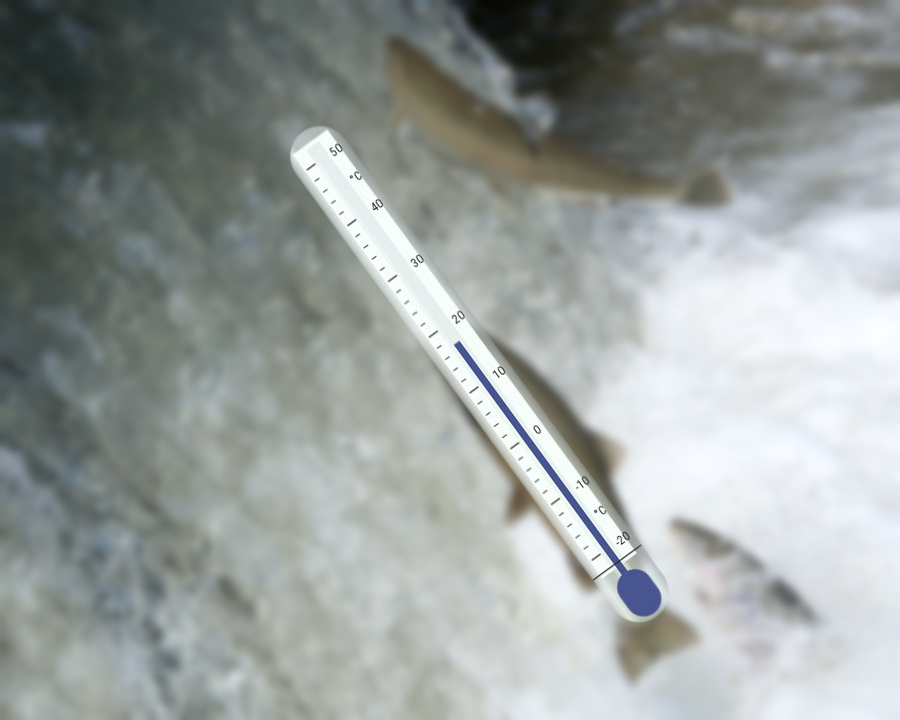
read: 17 °C
